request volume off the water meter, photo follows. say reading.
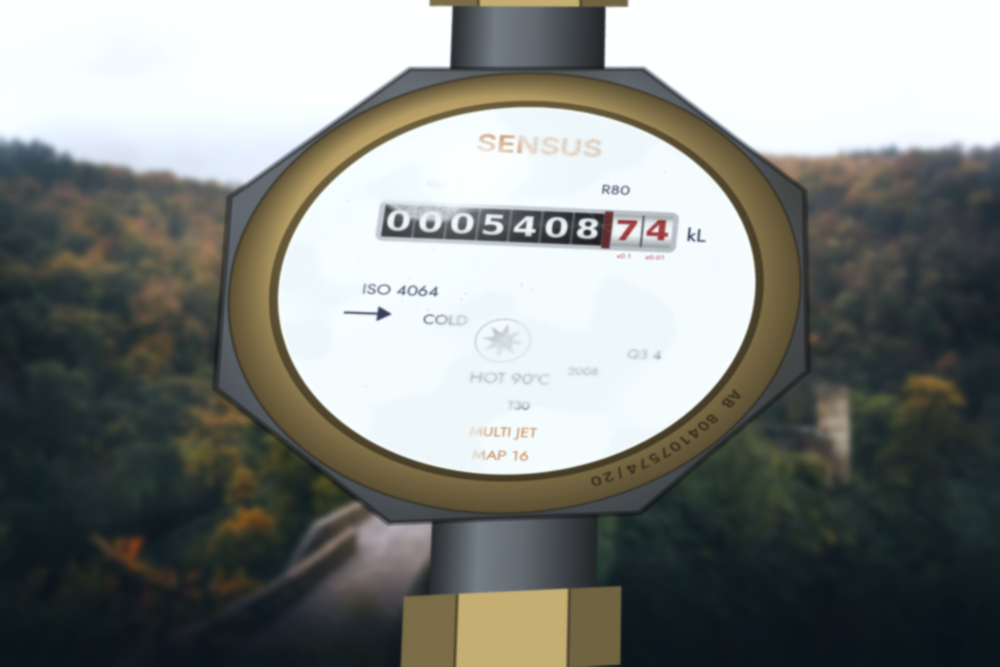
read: 5408.74 kL
